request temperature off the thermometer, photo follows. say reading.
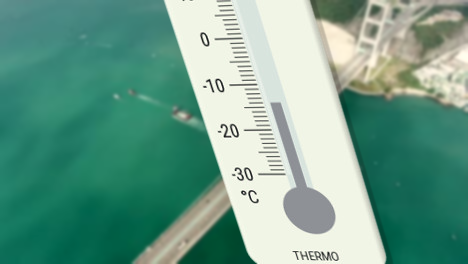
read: -14 °C
